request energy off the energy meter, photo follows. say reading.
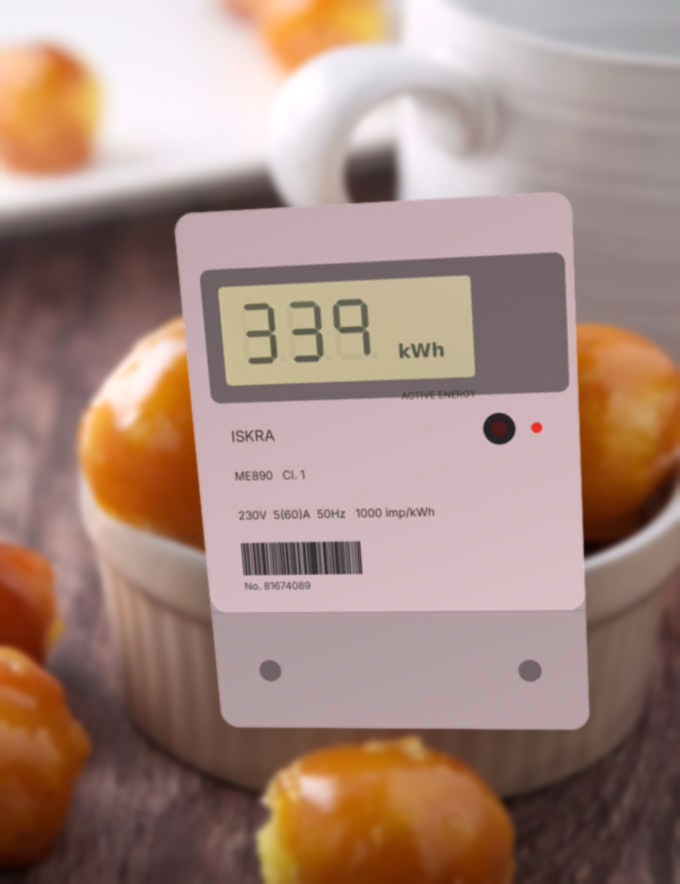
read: 339 kWh
